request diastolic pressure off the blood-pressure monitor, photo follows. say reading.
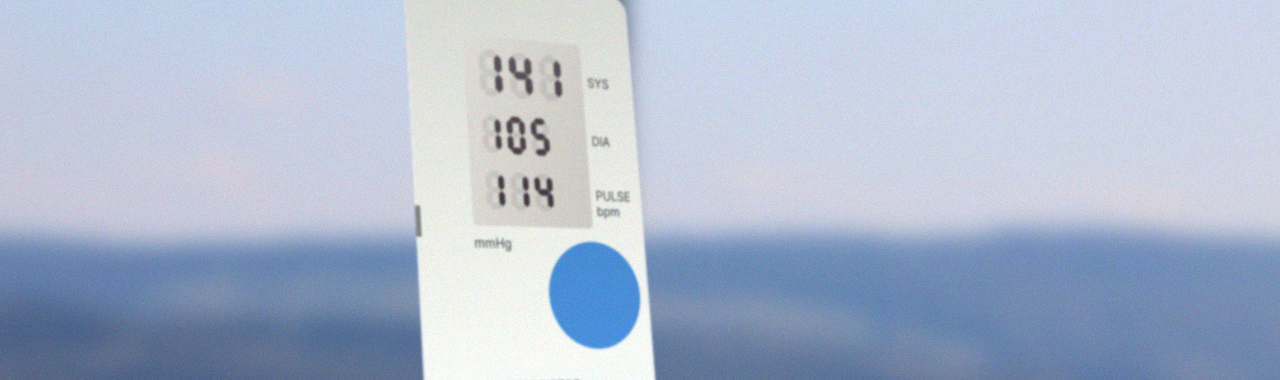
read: 105 mmHg
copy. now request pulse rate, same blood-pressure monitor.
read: 114 bpm
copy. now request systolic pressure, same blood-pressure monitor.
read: 141 mmHg
